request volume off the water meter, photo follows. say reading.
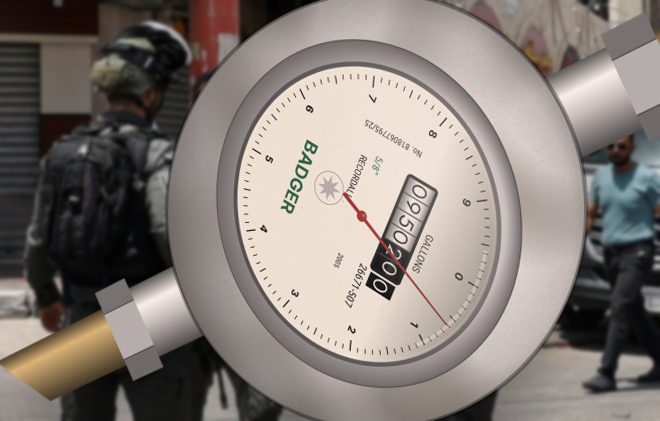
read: 950200.6 gal
